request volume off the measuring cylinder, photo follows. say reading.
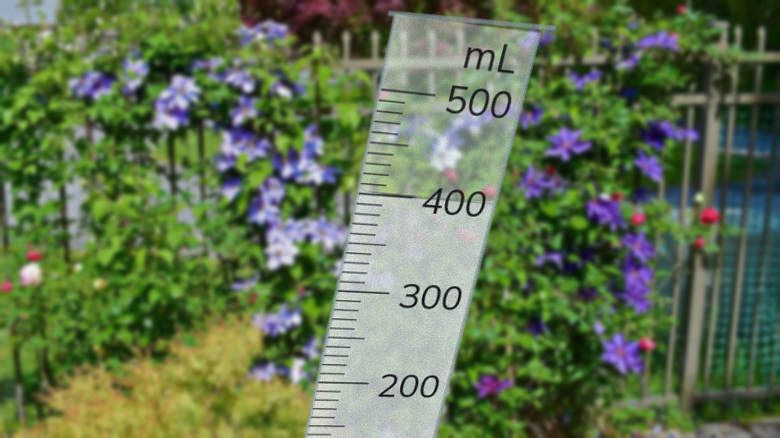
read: 400 mL
